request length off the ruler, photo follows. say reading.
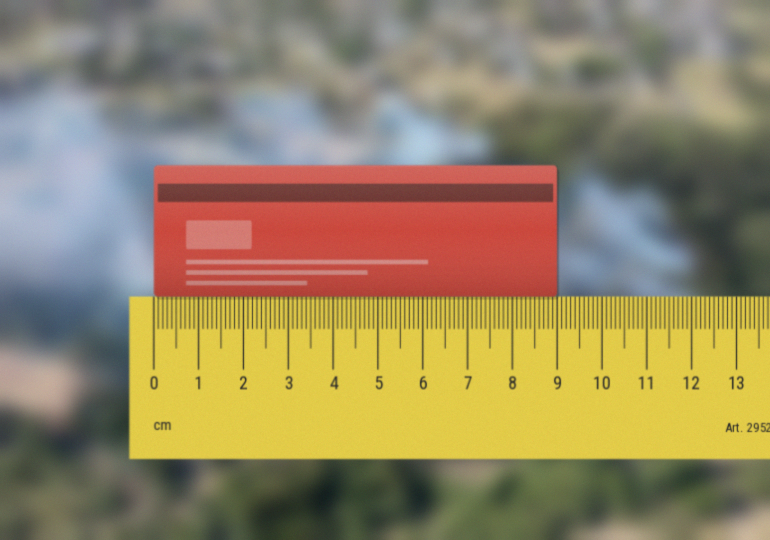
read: 9 cm
